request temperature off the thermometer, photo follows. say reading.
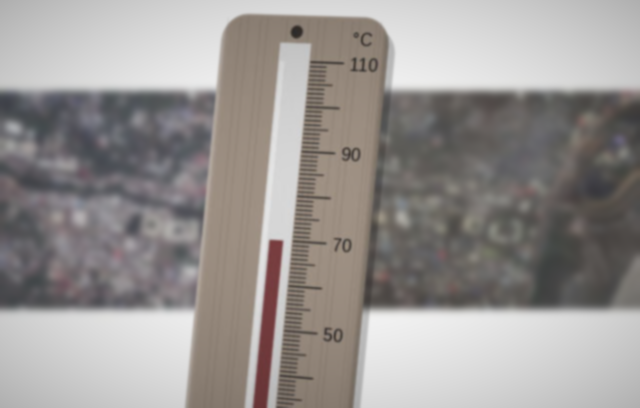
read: 70 °C
